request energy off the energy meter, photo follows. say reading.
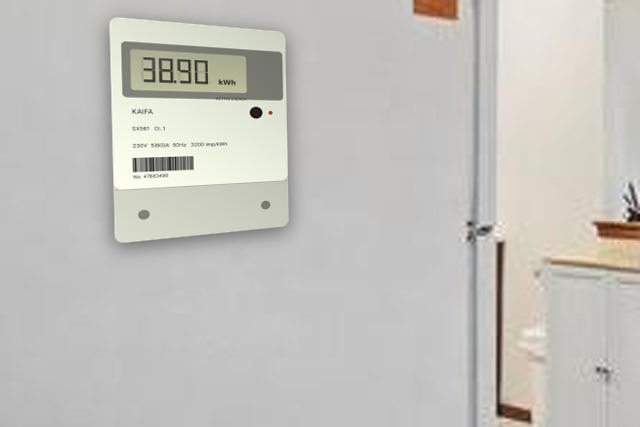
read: 38.90 kWh
